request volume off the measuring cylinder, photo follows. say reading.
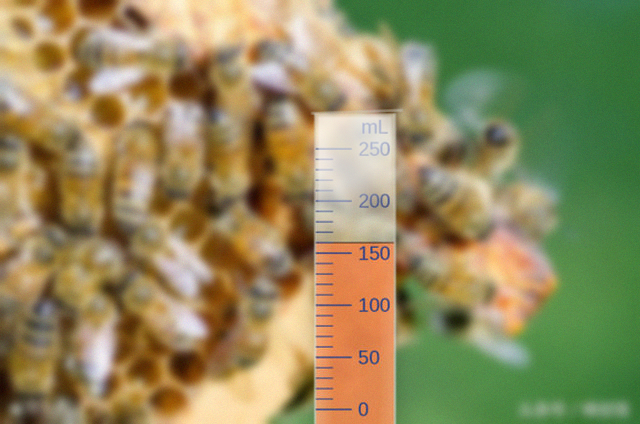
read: 160 mL
